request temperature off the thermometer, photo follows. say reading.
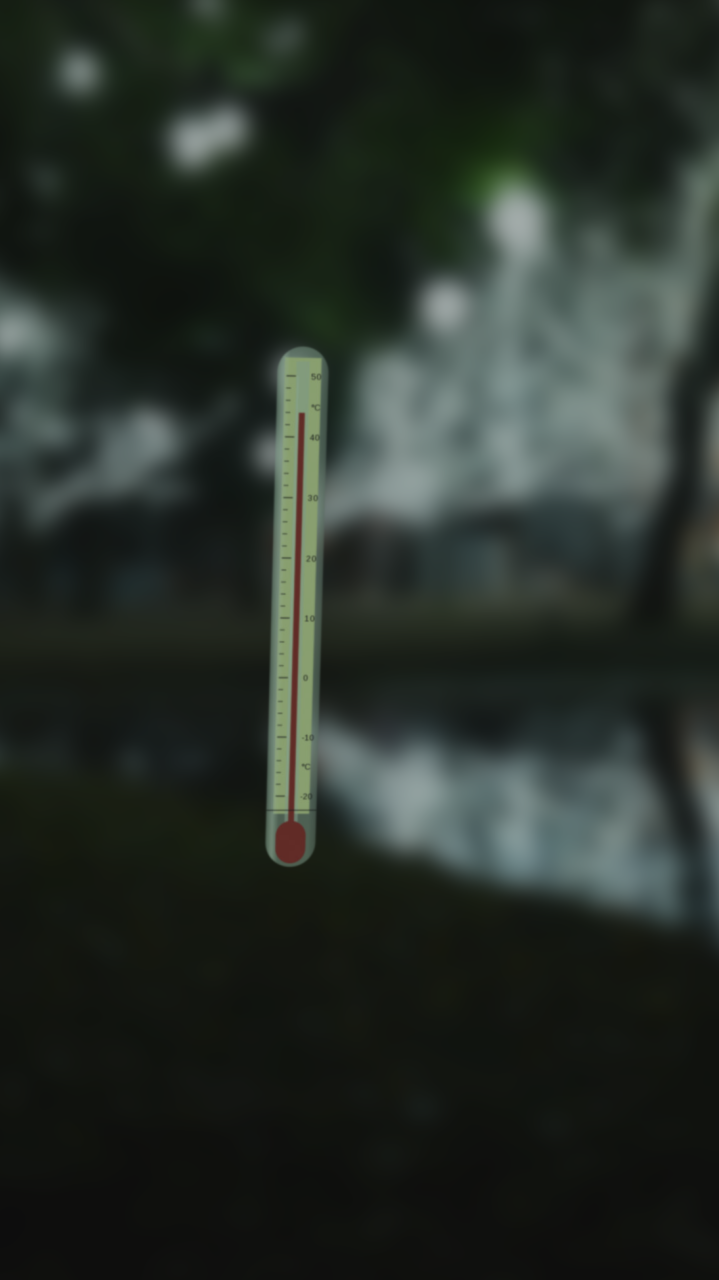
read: 44 °C
